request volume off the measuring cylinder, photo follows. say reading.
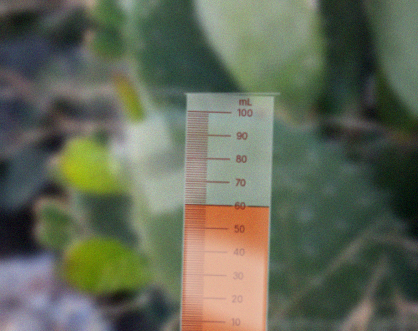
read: 60 mL
